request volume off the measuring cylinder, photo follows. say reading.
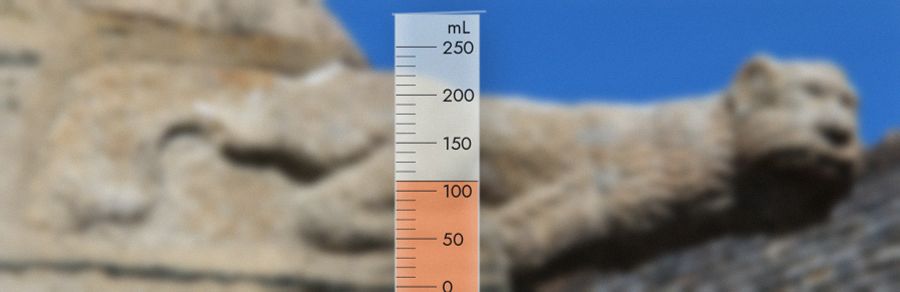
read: 110 mL
